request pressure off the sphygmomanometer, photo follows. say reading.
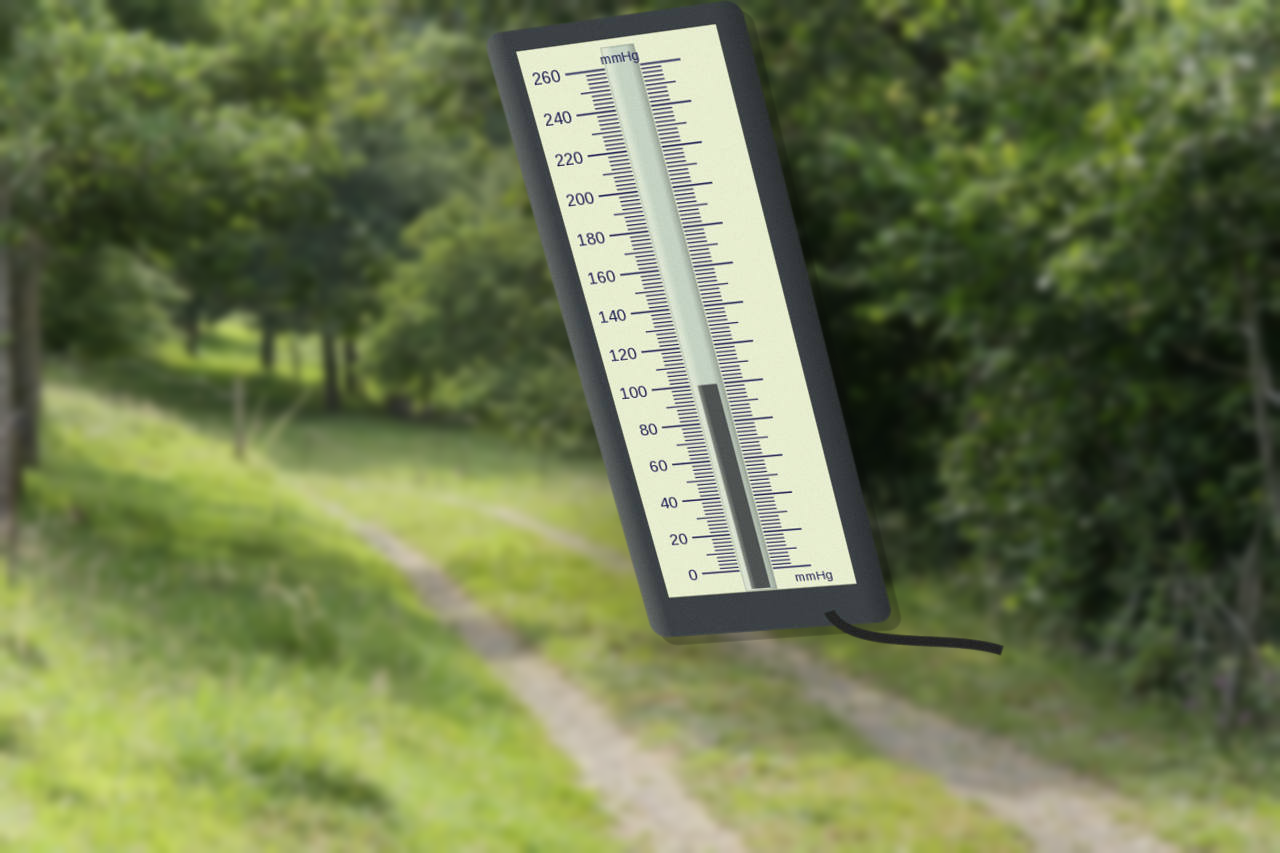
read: 100 mmHg
